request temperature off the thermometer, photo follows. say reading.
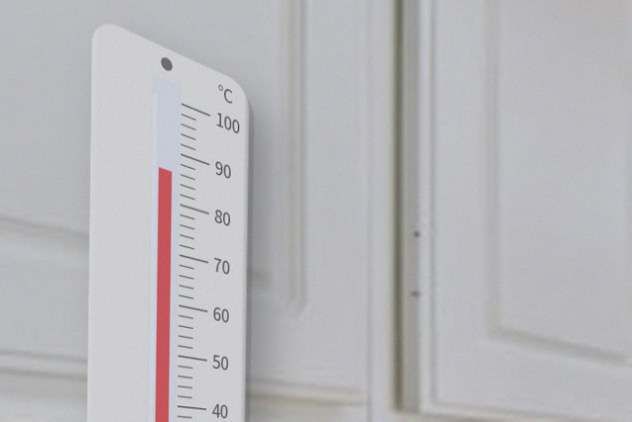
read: 86 °C
